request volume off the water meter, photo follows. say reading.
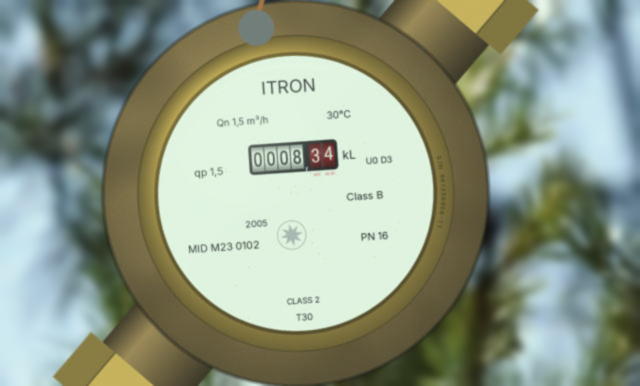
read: 8.34 kL
